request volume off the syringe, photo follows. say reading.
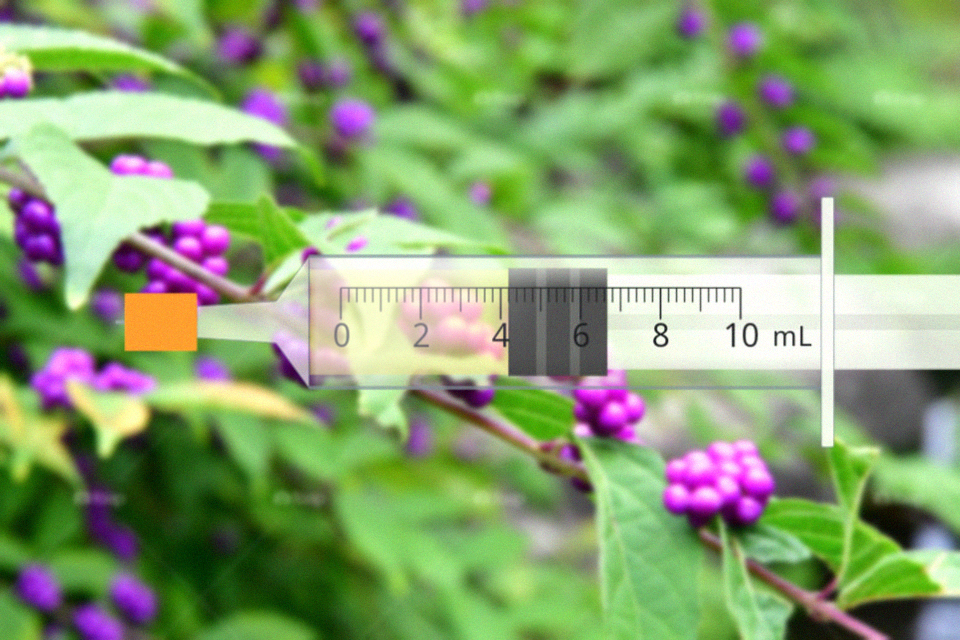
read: 4.2 mL
